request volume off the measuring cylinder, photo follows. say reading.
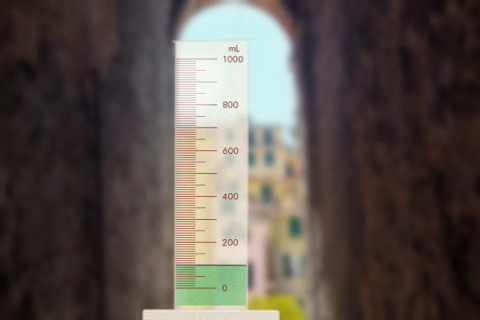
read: 100 mL
